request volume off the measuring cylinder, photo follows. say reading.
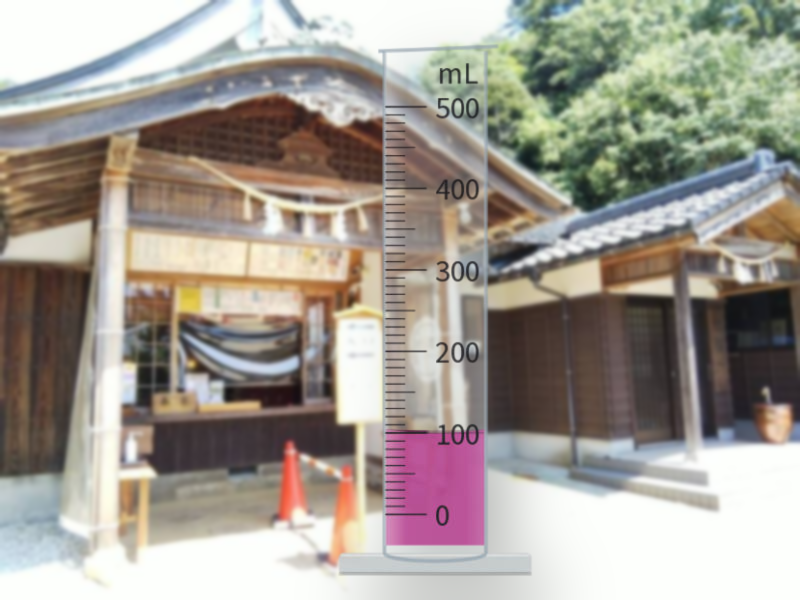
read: 100 mL
